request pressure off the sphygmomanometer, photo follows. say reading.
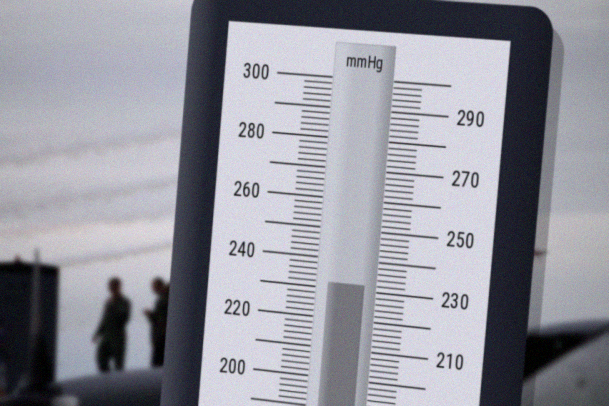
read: 232 mmHg
